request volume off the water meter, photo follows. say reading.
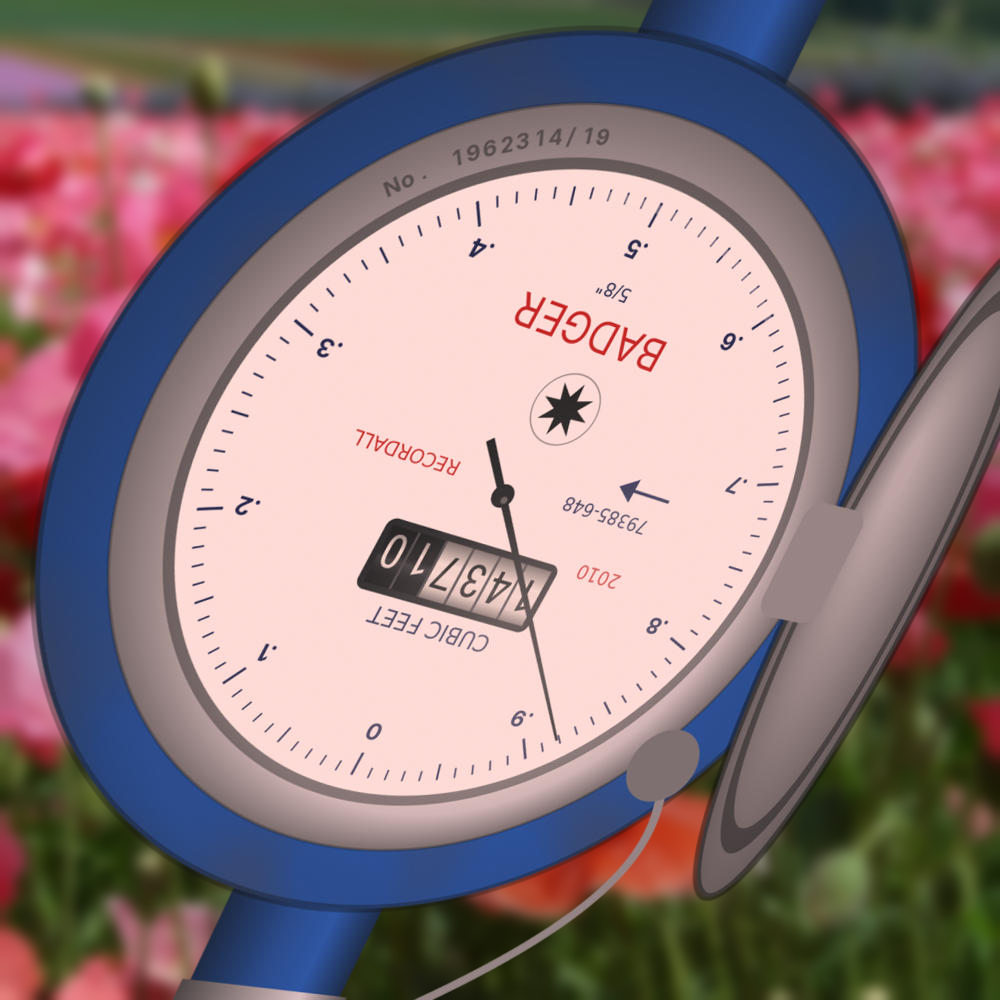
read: 143709.88 ft³
